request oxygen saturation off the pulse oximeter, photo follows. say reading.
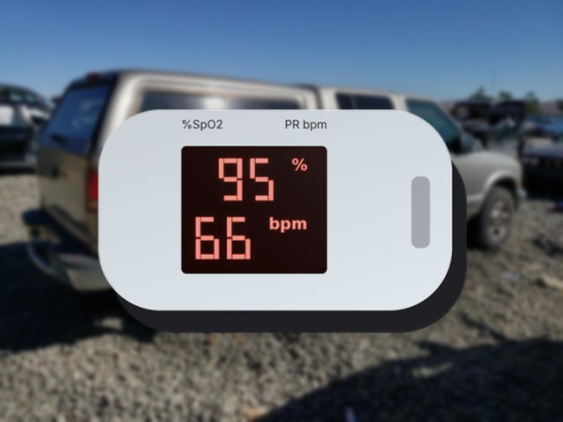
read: 95 %
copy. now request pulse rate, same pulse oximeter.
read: 66 bpm
